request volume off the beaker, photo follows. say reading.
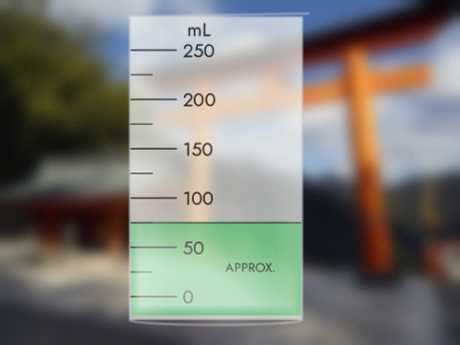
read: 75 mL
